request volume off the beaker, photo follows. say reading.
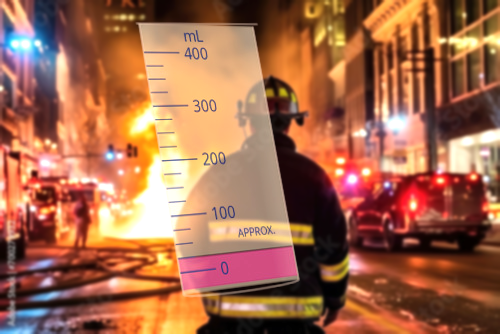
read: 25 mL
